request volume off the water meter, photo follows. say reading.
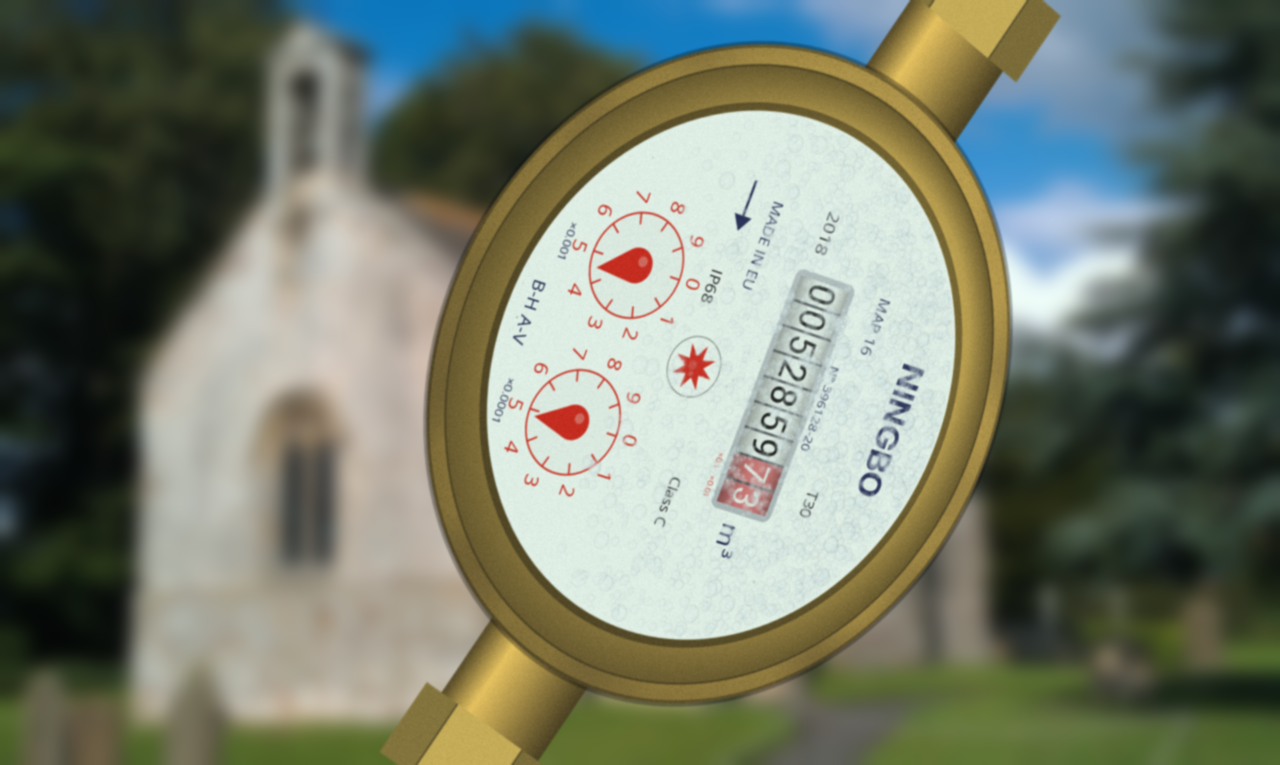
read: 52859.7344 m³
